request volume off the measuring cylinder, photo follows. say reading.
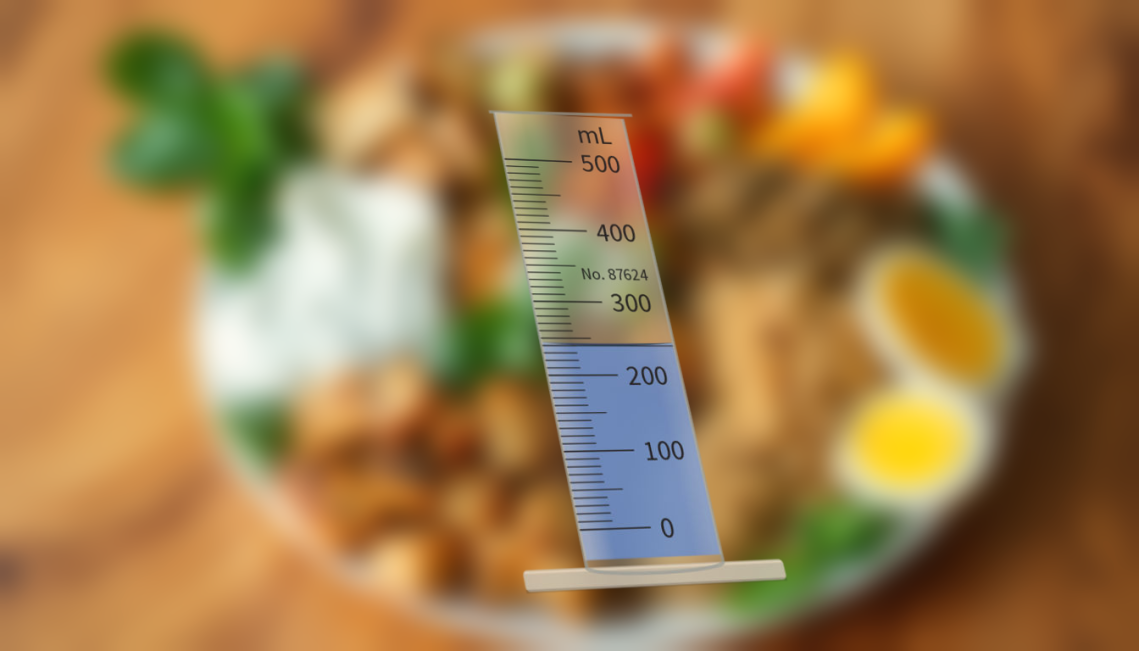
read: 240 mL
